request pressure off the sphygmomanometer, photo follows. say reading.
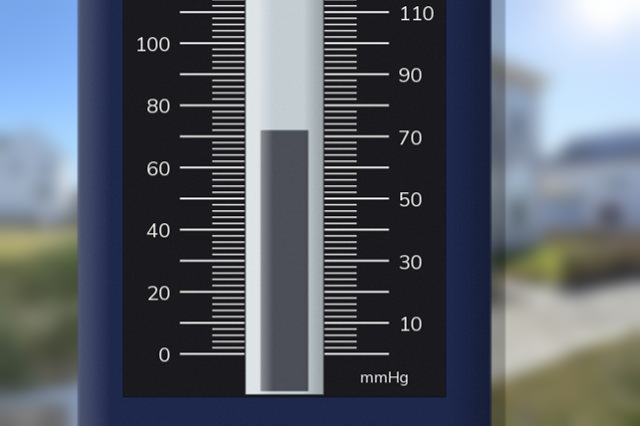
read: 72 mmHg
